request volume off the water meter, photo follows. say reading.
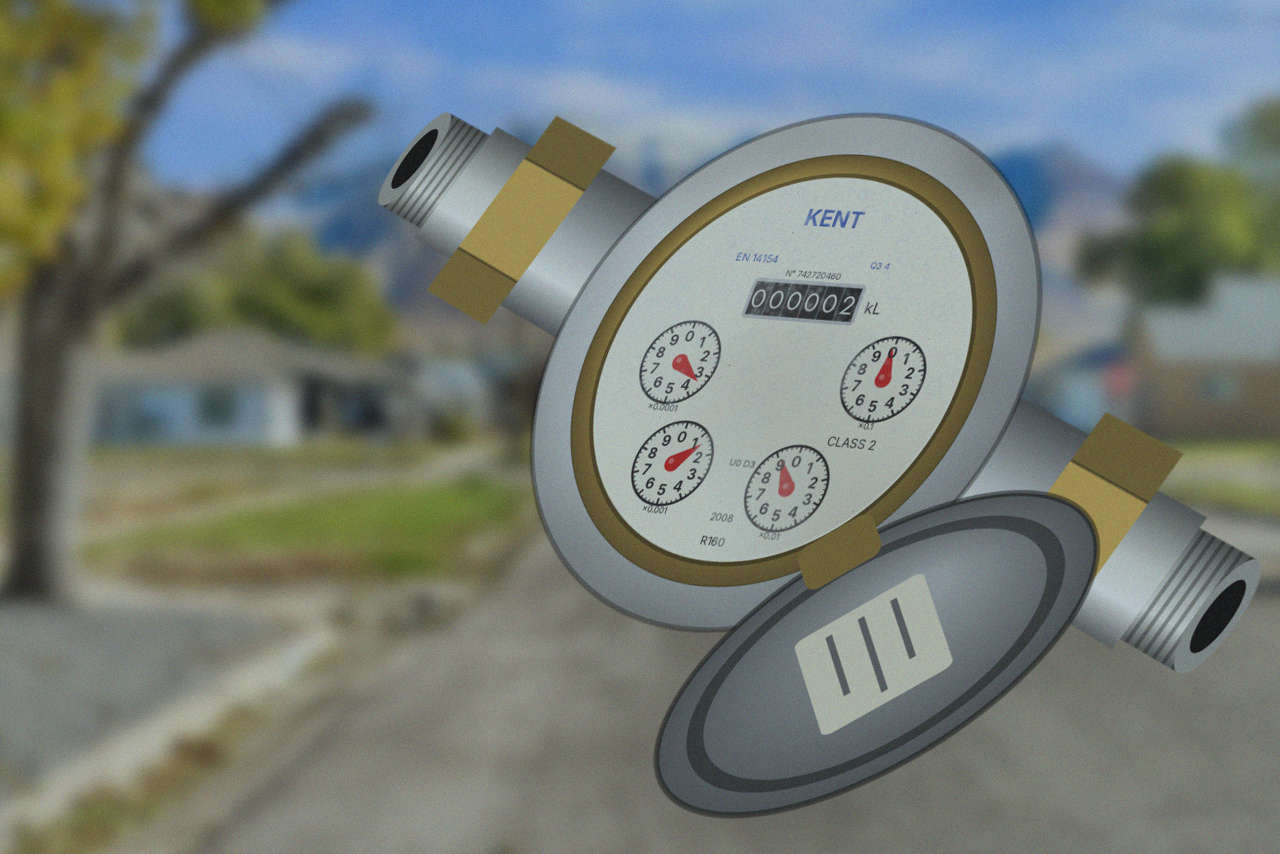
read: 1.9913 kL
